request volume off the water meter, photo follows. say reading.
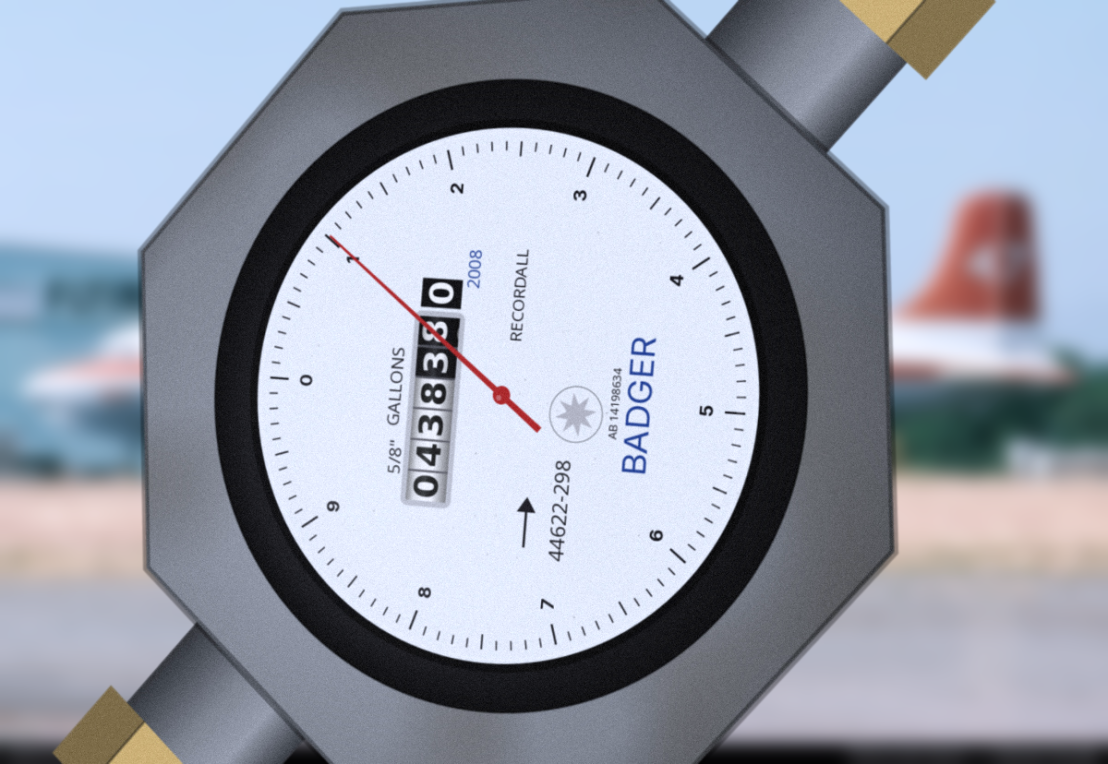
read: 438381.0 gal
